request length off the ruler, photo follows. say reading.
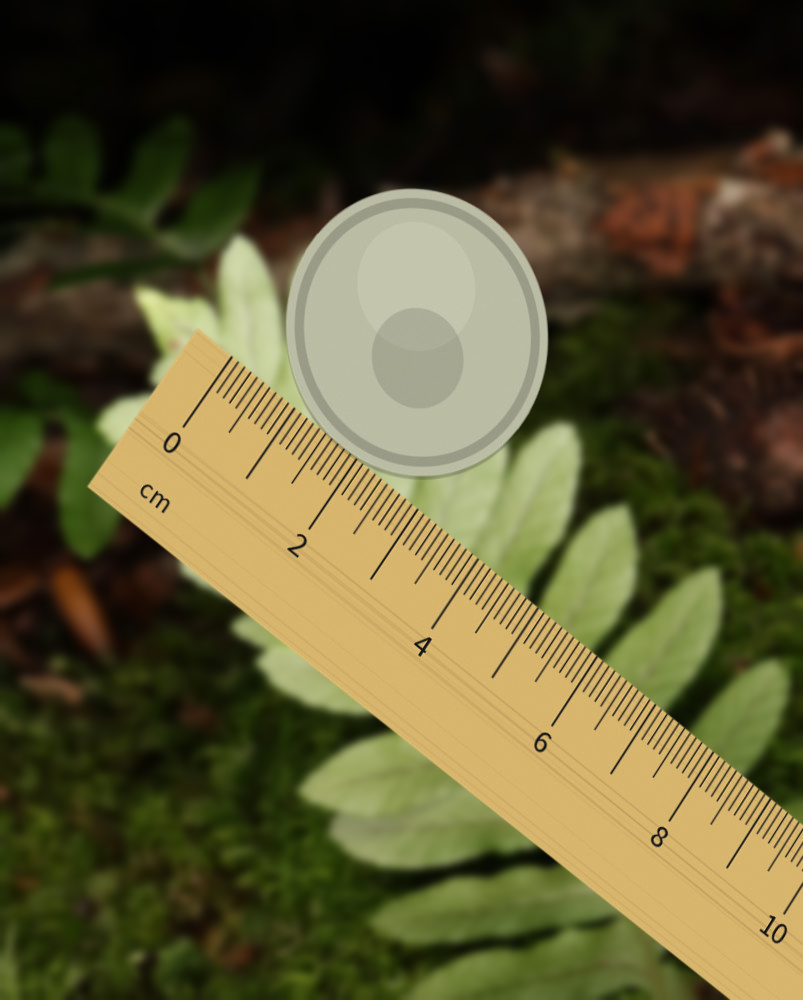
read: 3.5 cm
